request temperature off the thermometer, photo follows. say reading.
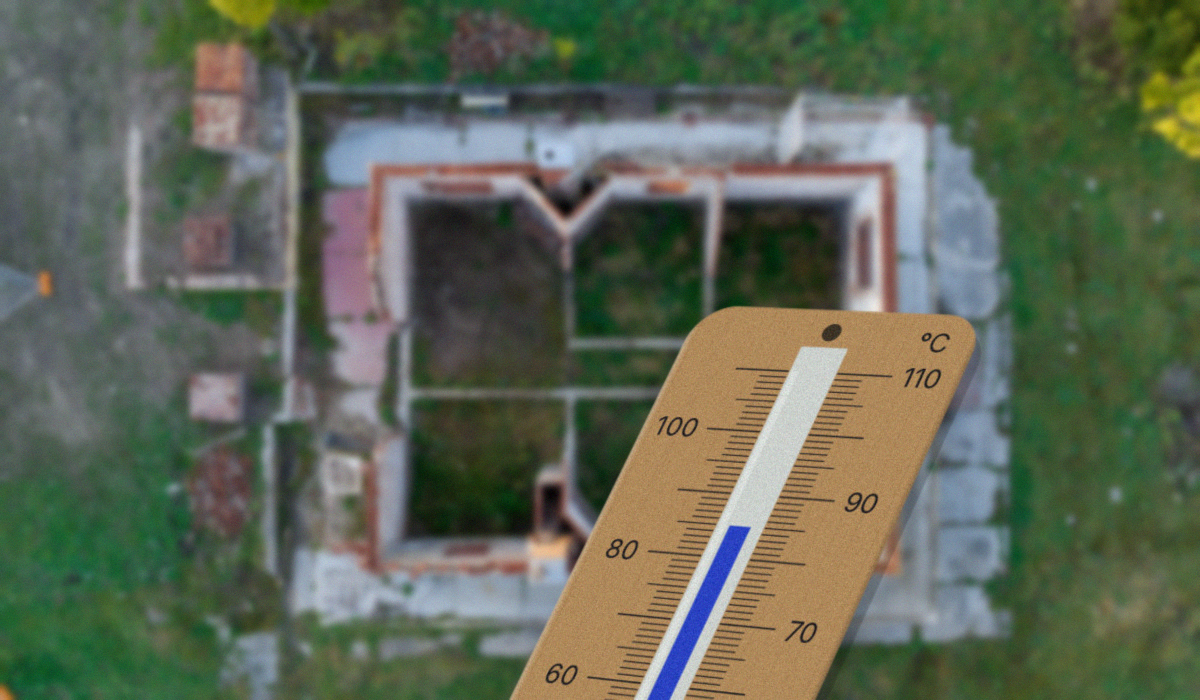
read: 85 °C
